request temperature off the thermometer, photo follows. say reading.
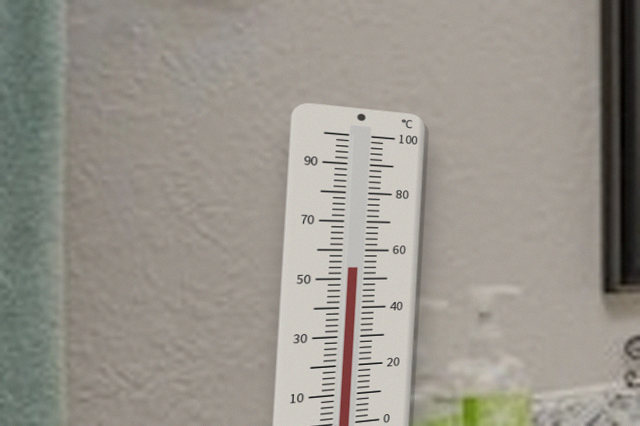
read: 54 °C
